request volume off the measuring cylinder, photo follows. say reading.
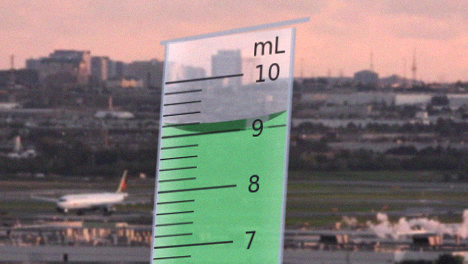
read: 9 mL
